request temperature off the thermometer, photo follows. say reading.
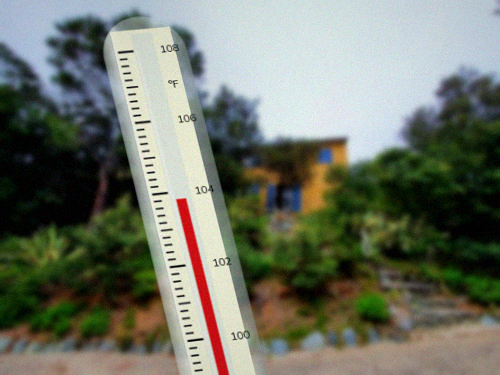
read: 103.8 °F
